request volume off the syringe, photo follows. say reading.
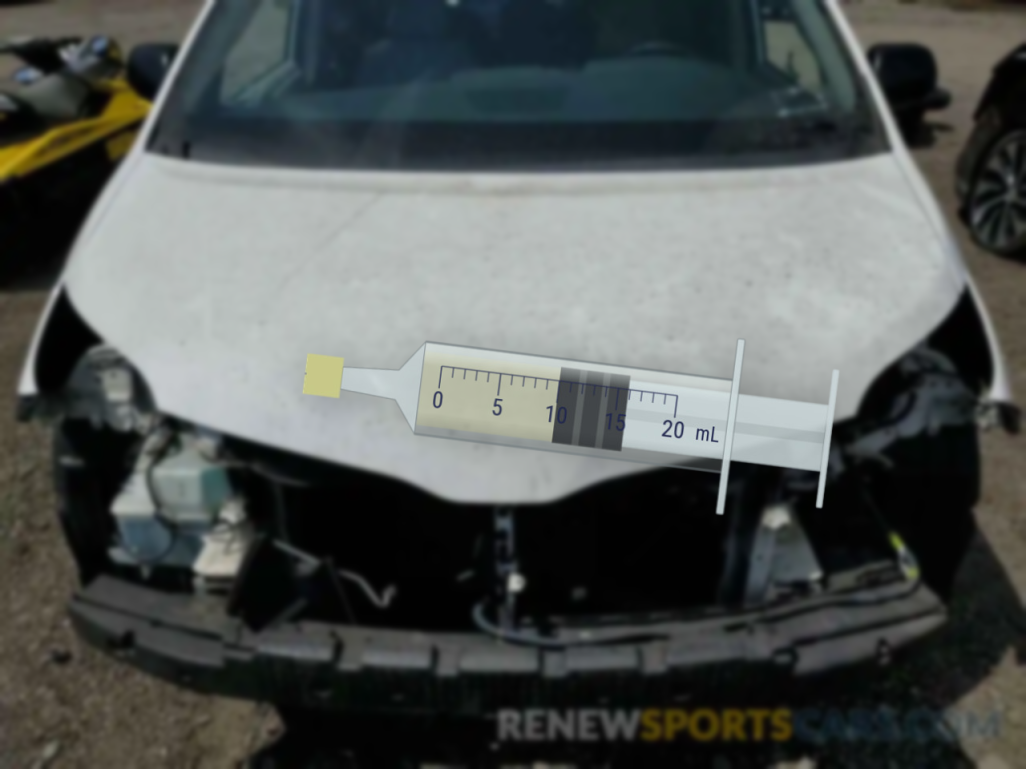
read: 10 mL
